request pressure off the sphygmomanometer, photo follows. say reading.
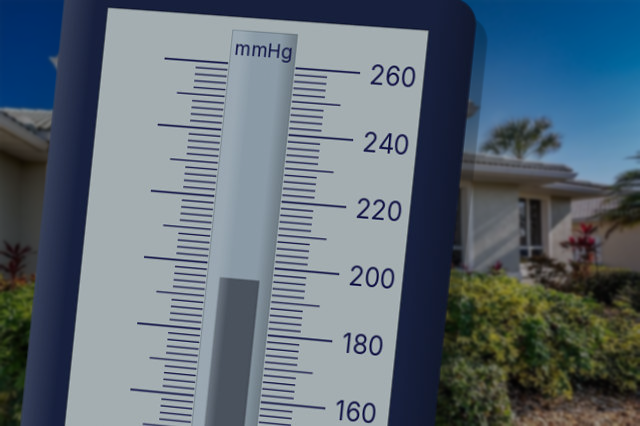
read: 196 mmHg
